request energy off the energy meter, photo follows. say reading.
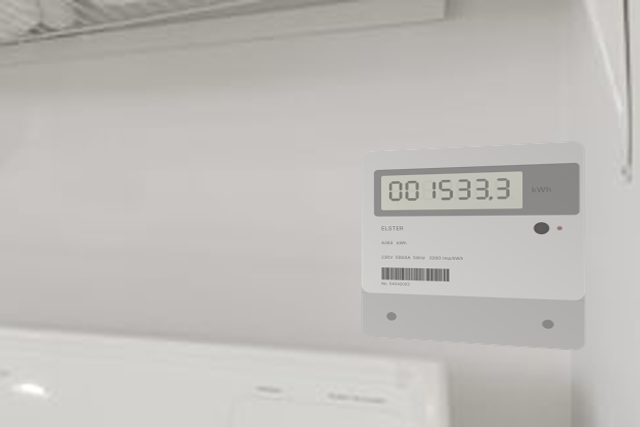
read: 1533.3 kWh
